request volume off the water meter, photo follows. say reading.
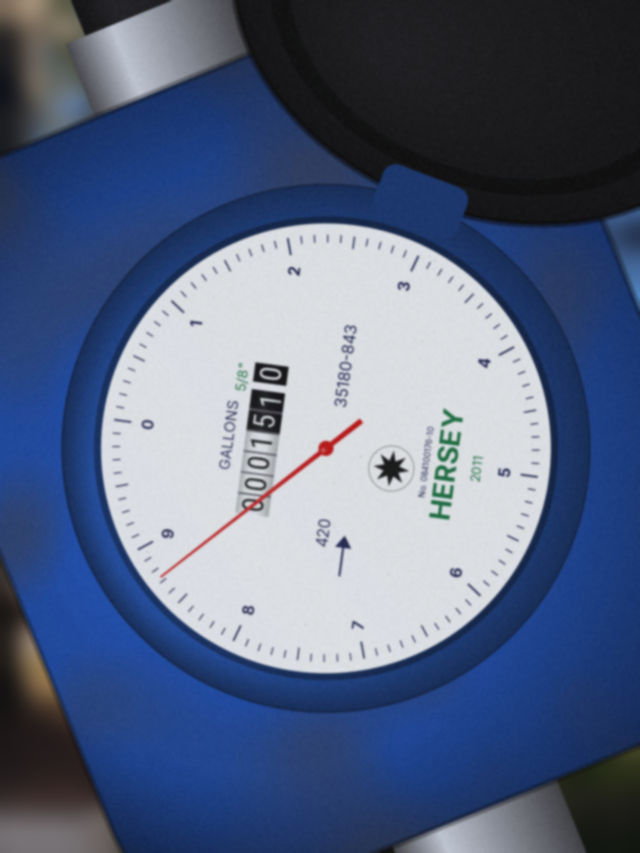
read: 1508.7 gal
